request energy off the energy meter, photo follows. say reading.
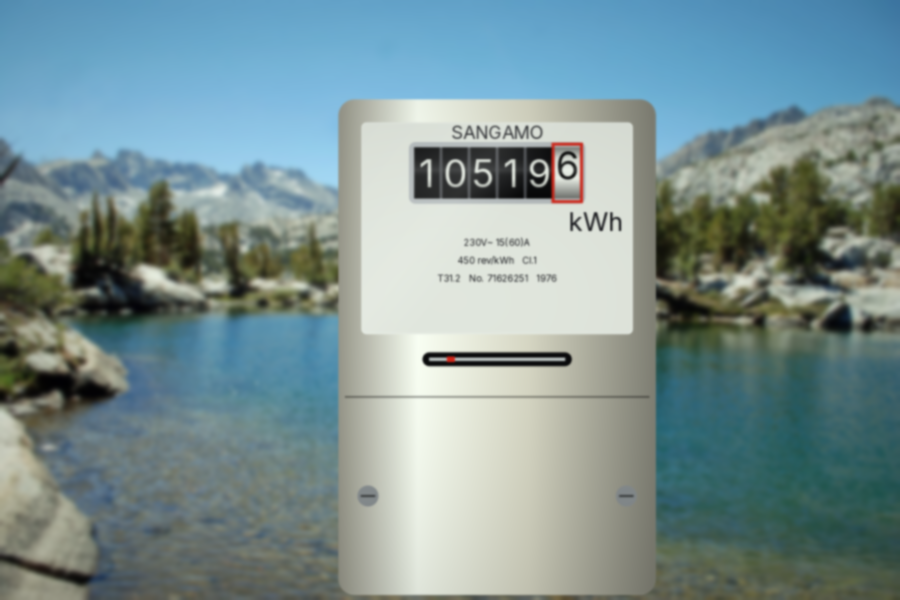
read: 10519.6 kWh
